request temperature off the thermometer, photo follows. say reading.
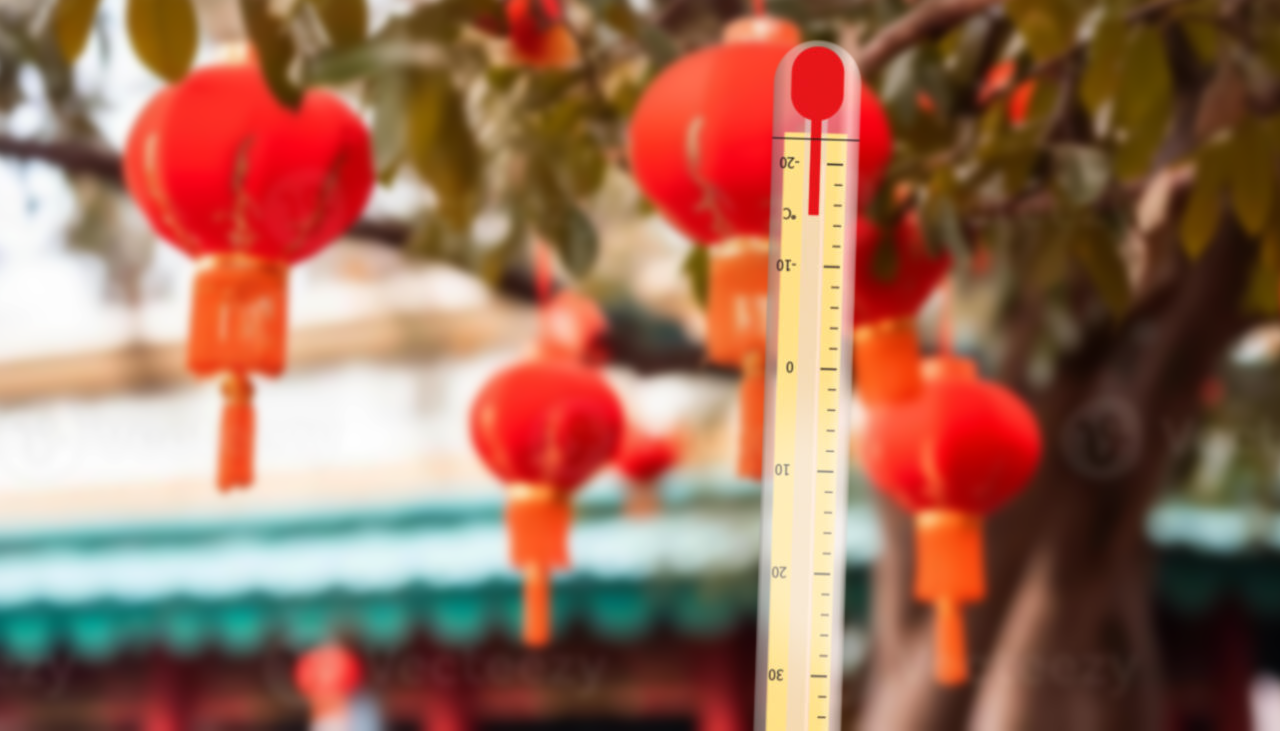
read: -15 °C
